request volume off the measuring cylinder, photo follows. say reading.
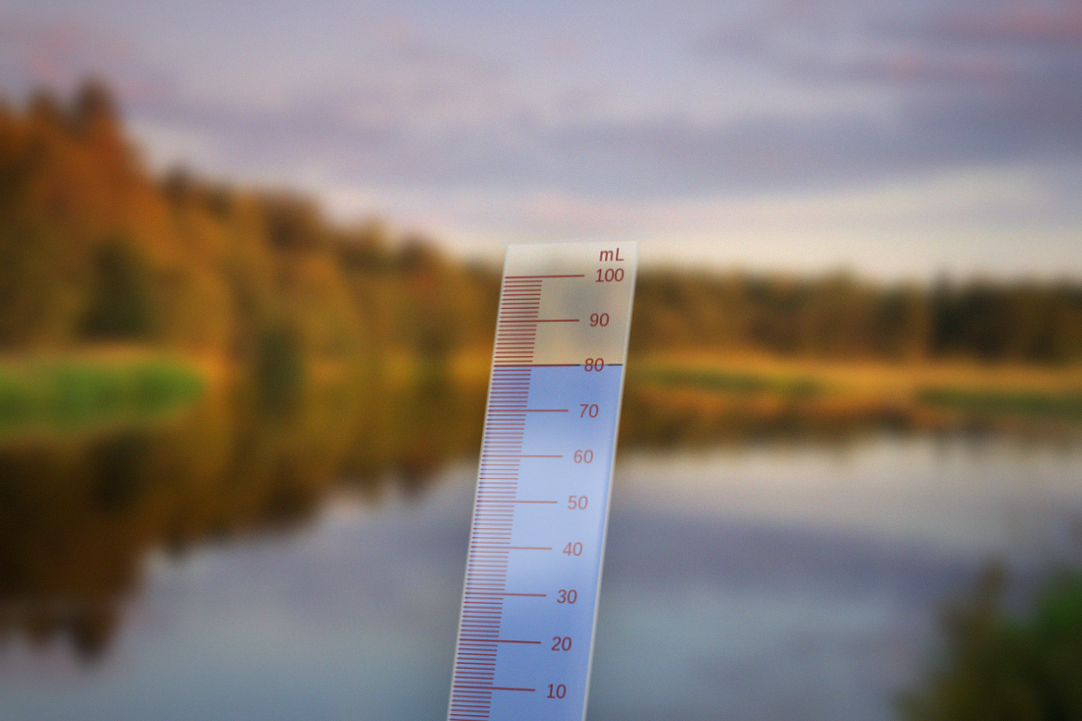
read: 80 mL
